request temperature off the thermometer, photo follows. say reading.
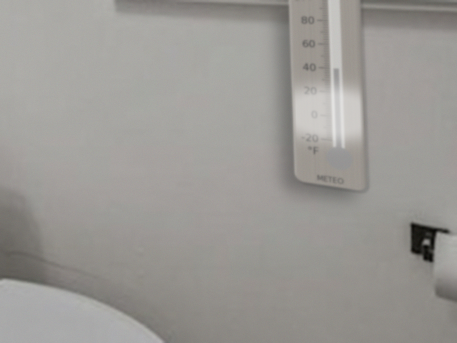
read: 40 °F
